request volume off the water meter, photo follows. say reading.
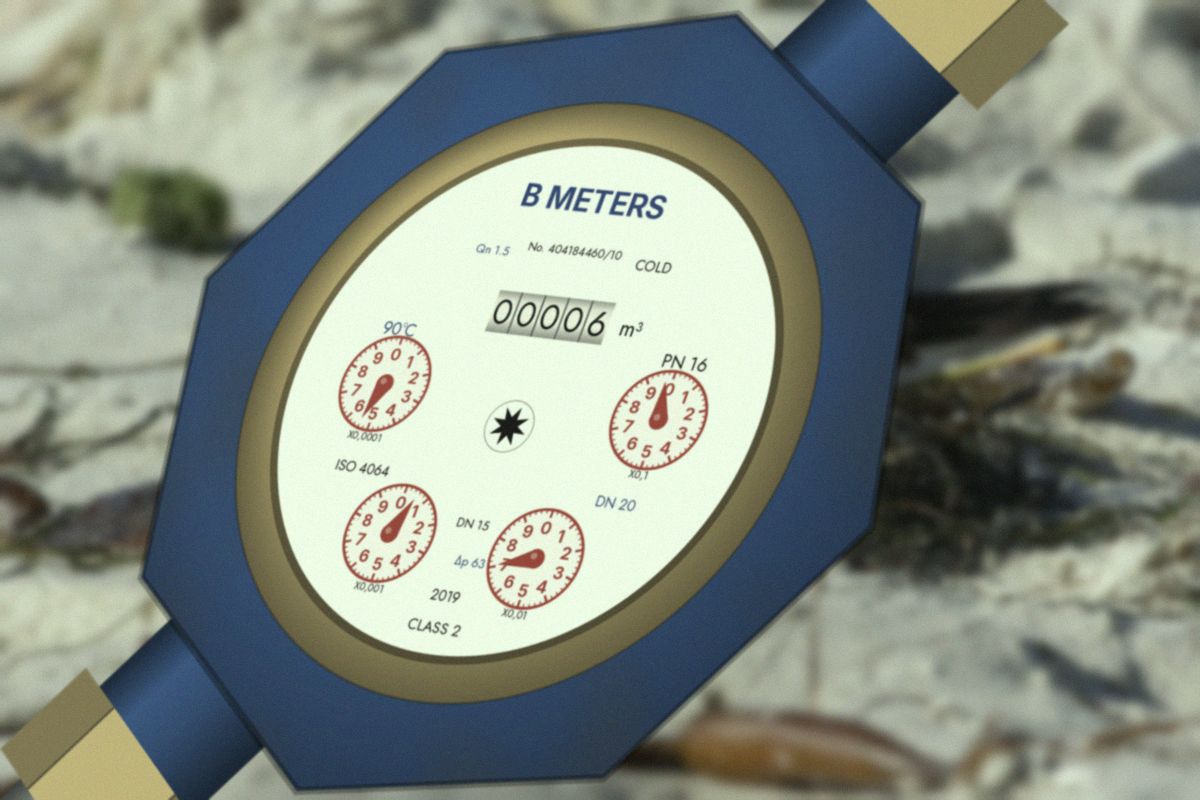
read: 5.9705 m³
